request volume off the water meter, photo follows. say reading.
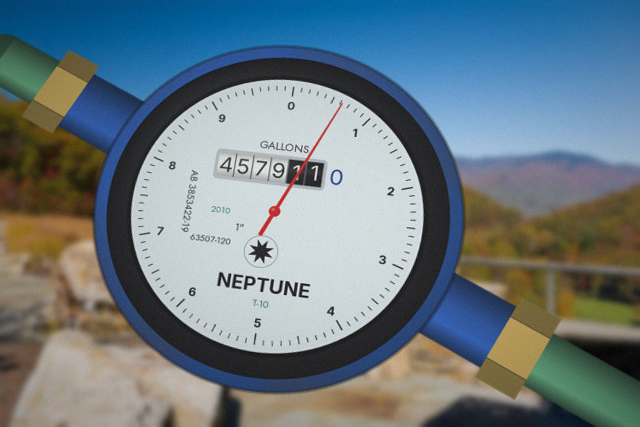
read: 4579110.6 gal
